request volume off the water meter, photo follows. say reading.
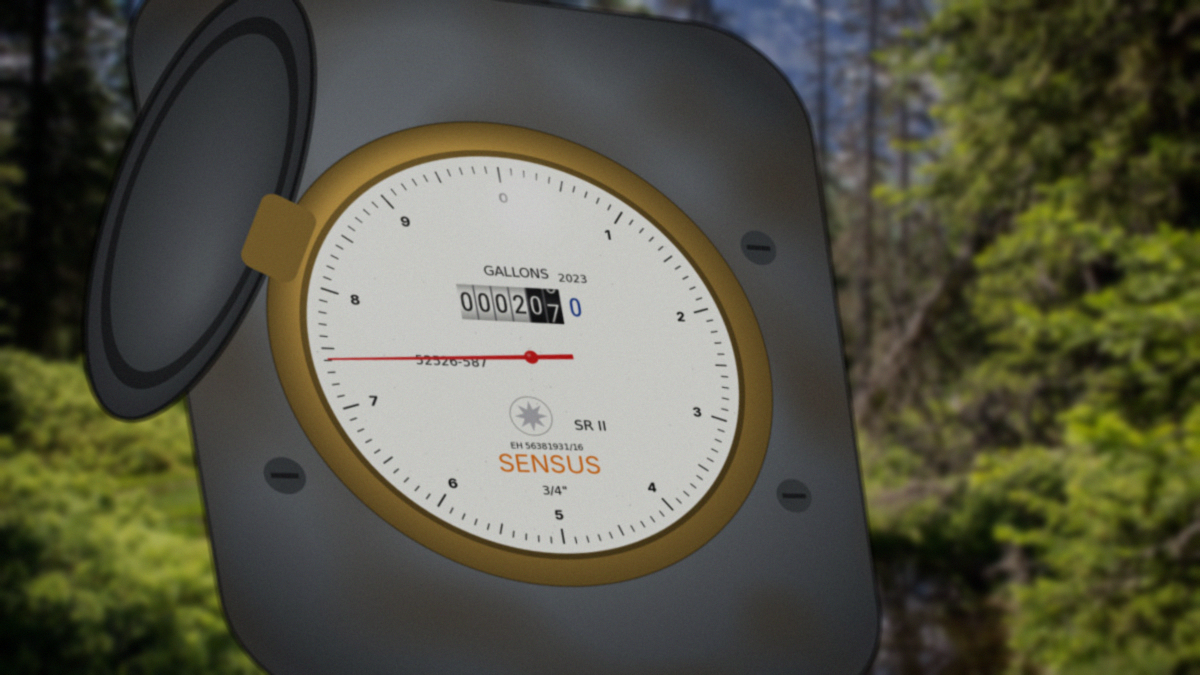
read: 2067.4 gal
